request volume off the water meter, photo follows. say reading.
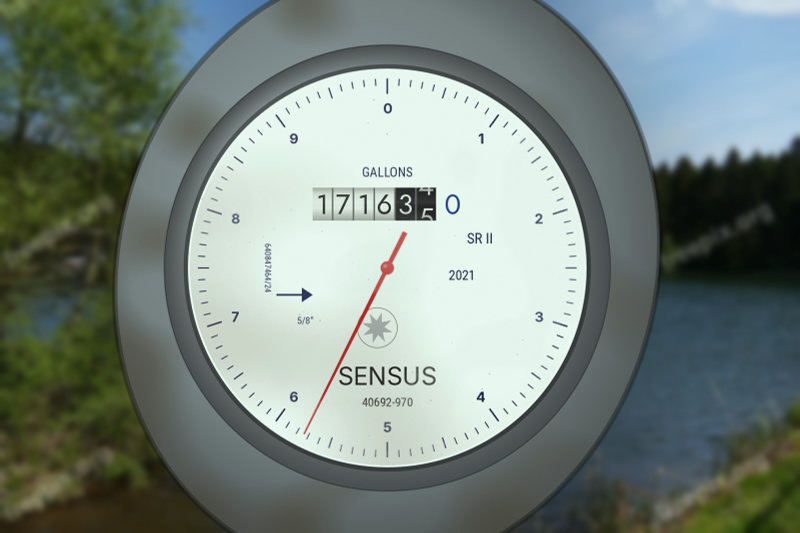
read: 1716345.7 gal
